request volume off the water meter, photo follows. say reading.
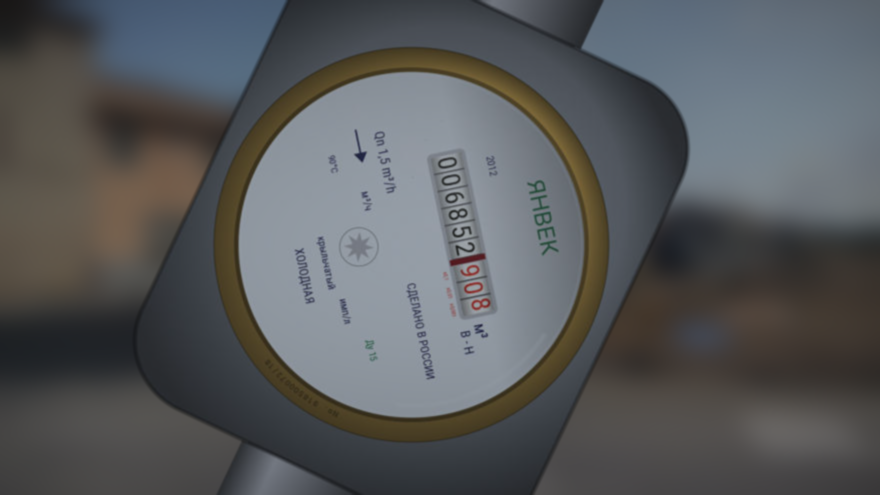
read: 6852.908 m³
